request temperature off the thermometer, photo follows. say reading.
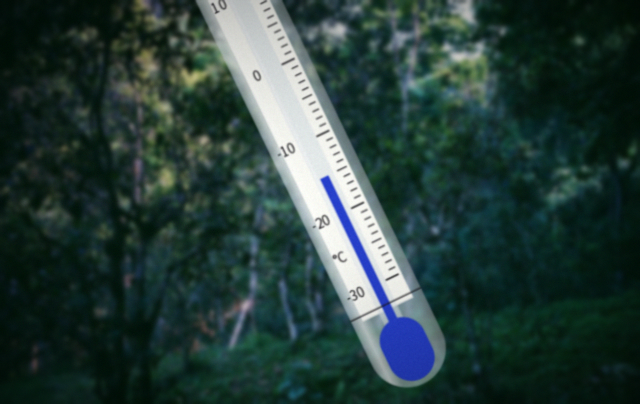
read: -15 °C
